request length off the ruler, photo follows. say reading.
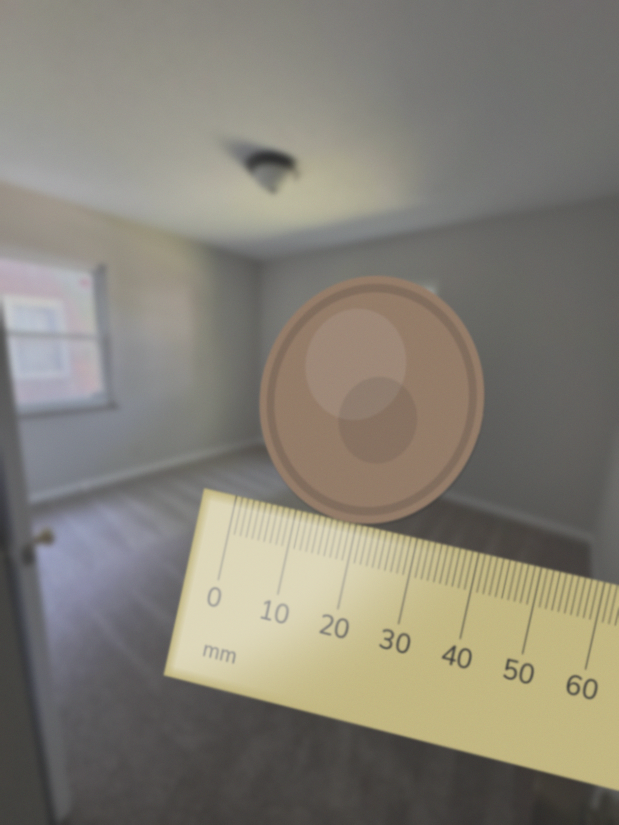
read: 36 mm
